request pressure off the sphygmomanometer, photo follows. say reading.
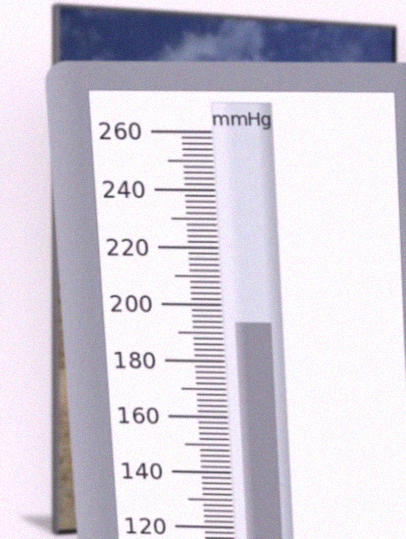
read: 194 mmHg
